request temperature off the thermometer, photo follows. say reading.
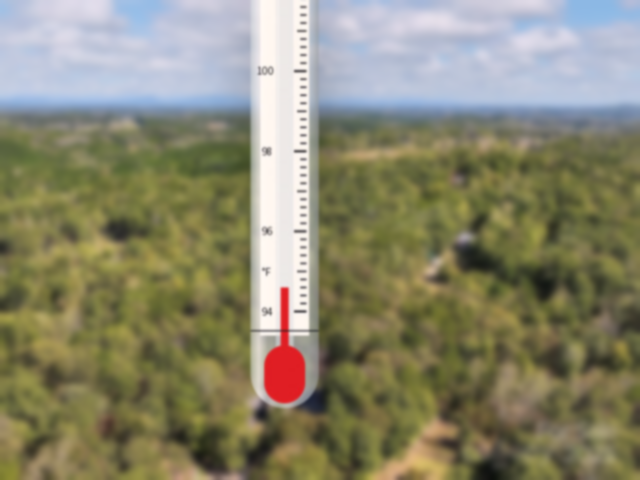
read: 94.6 °F
